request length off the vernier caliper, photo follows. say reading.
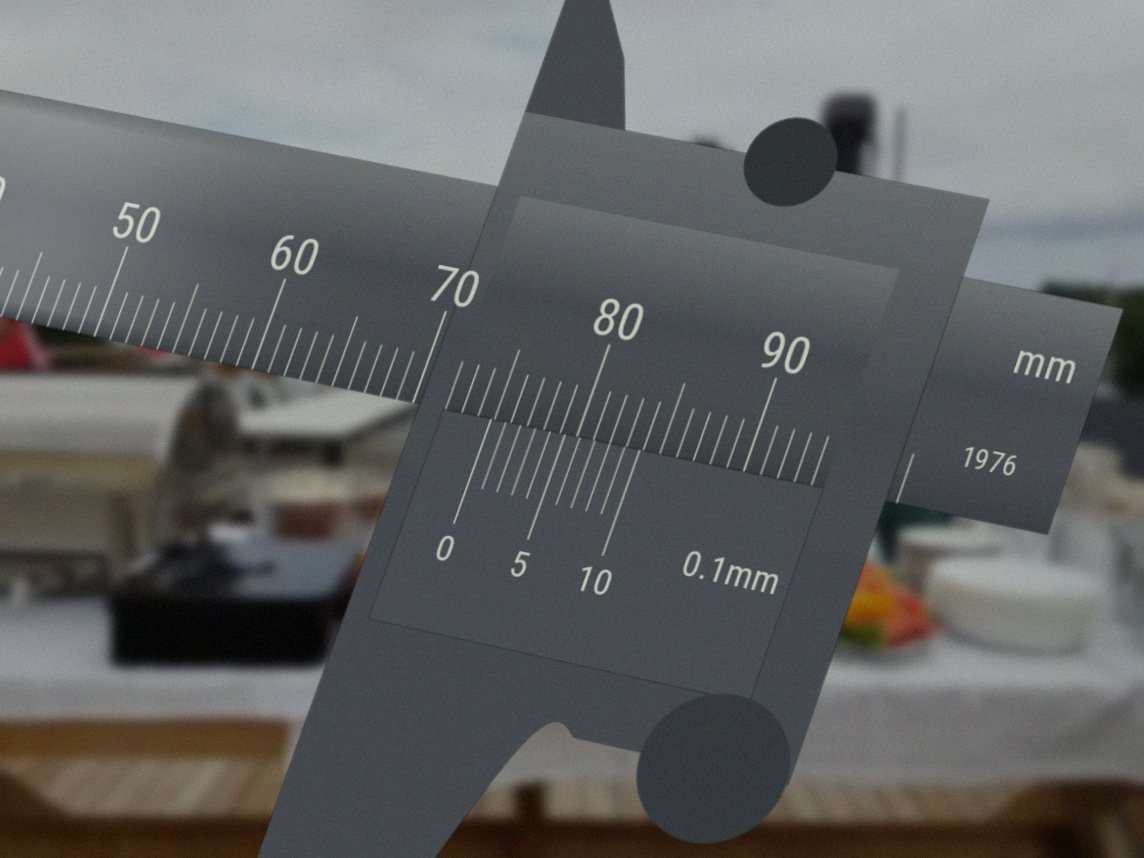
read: 74.8 mm
